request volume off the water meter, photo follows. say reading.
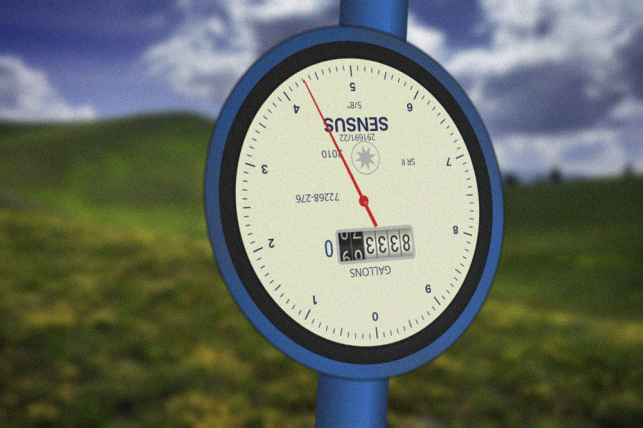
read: 8333694.3 gal
